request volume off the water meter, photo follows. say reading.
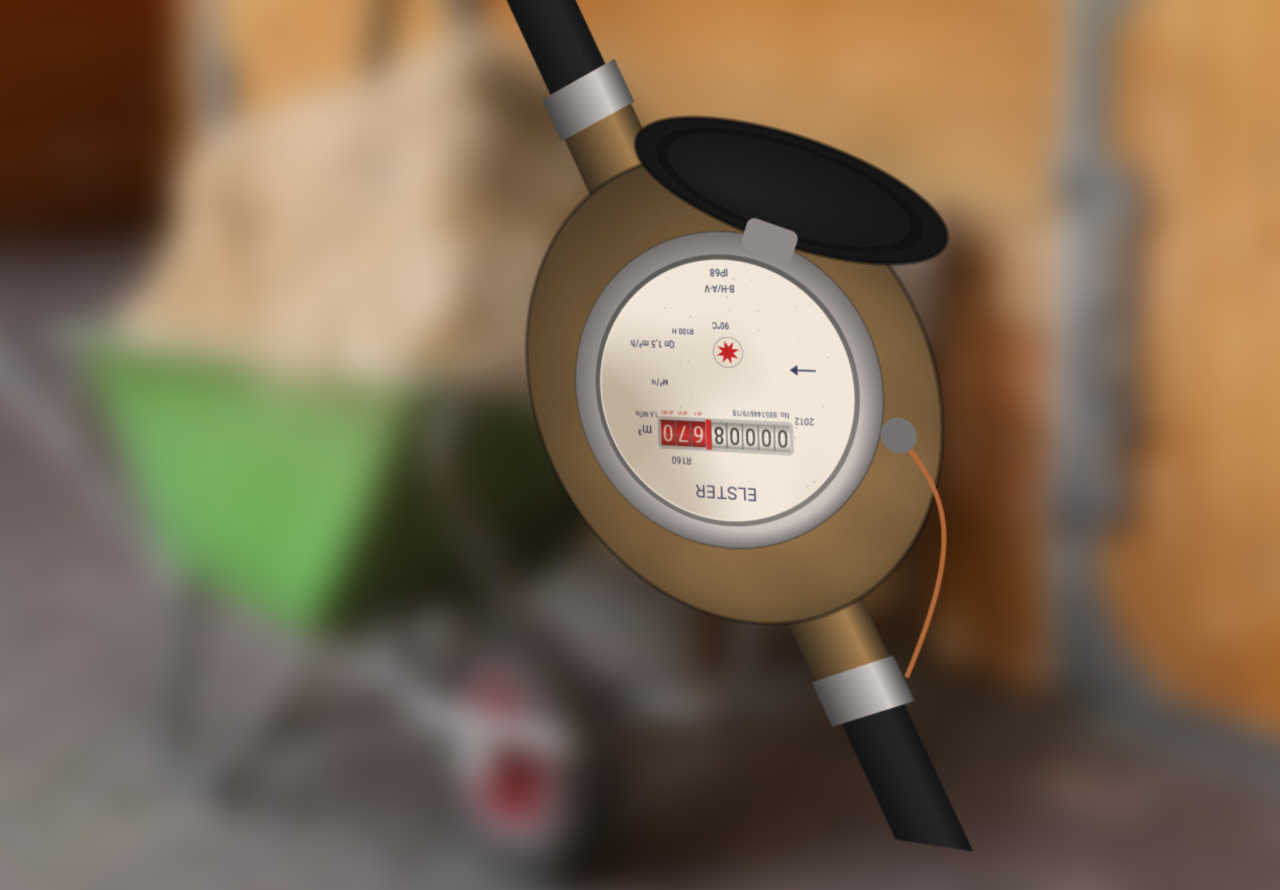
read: 8.670 m³
